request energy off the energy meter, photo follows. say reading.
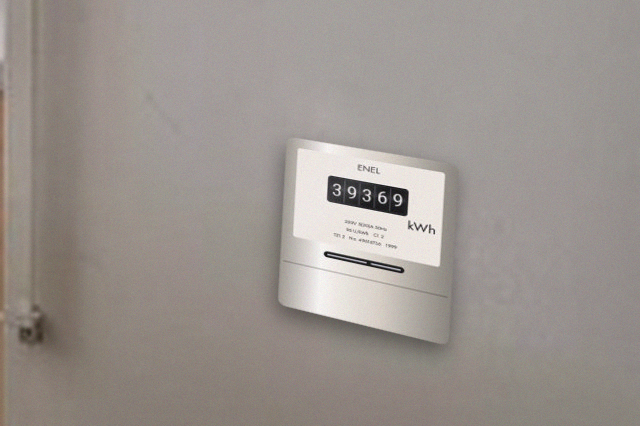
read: 39369 kWh
